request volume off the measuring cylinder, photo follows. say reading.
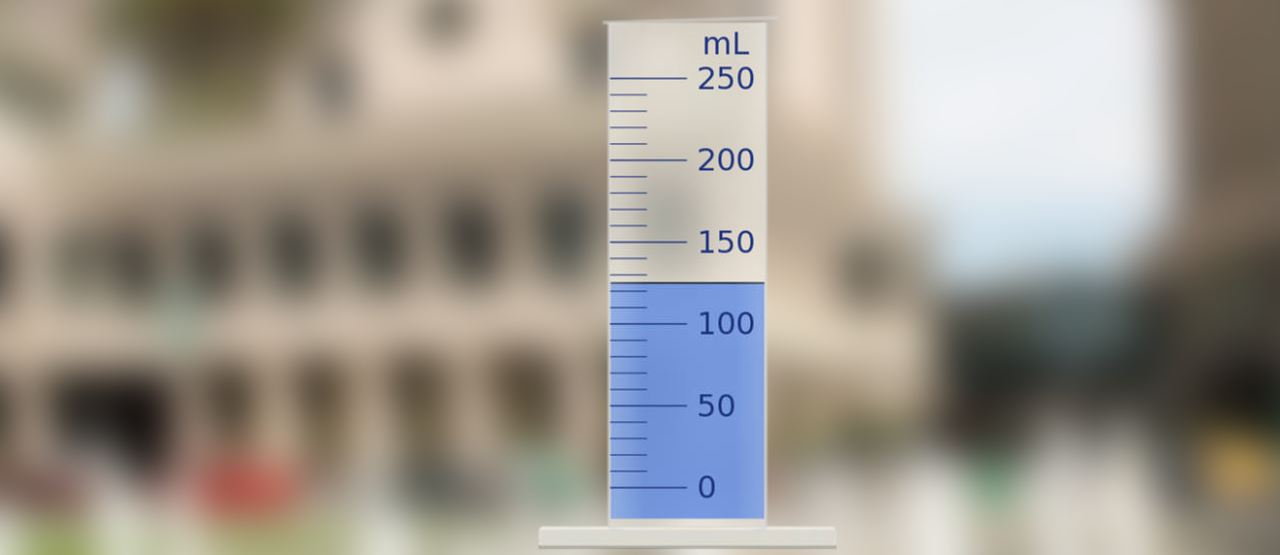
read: 125 mL
